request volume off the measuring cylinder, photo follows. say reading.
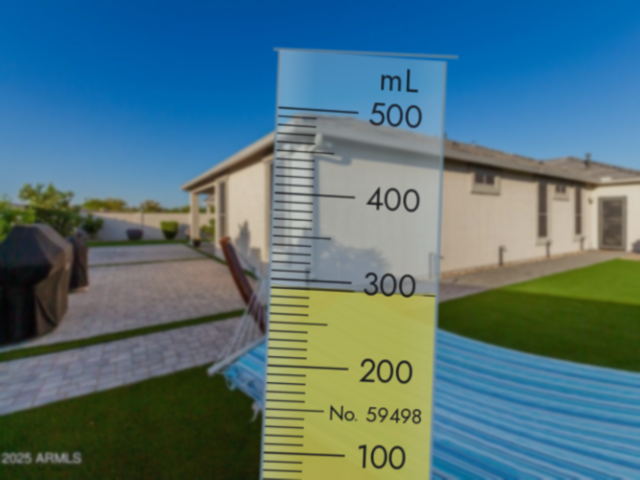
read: 290 mL
